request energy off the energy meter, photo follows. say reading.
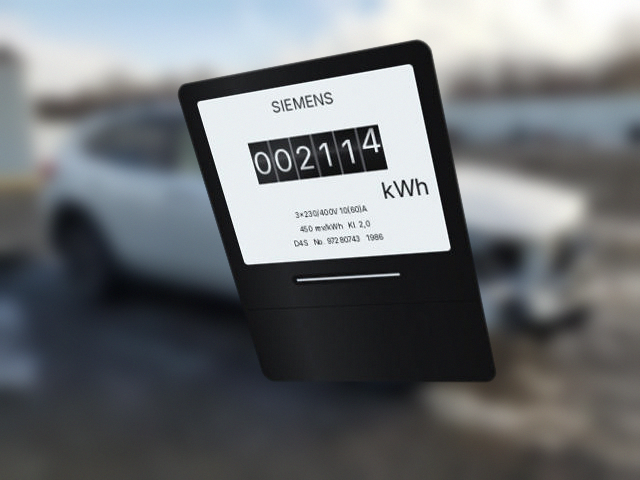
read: 2114 kWh
